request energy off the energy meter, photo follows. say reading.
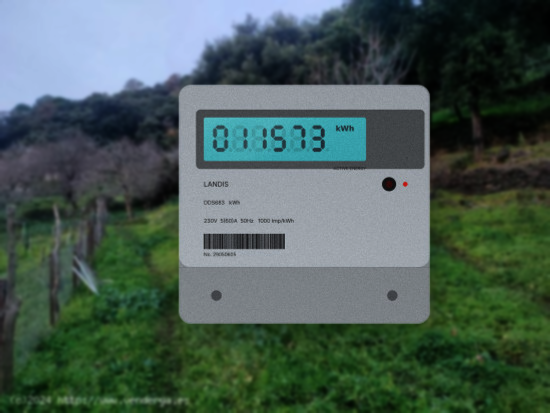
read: 11573 kWh
